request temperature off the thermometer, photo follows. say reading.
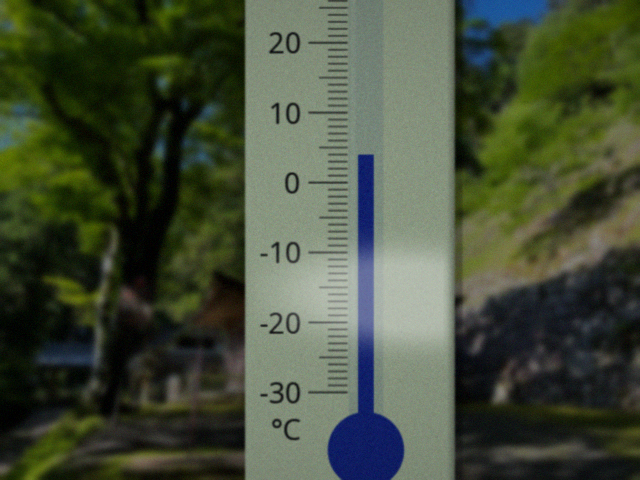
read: 4 °C
